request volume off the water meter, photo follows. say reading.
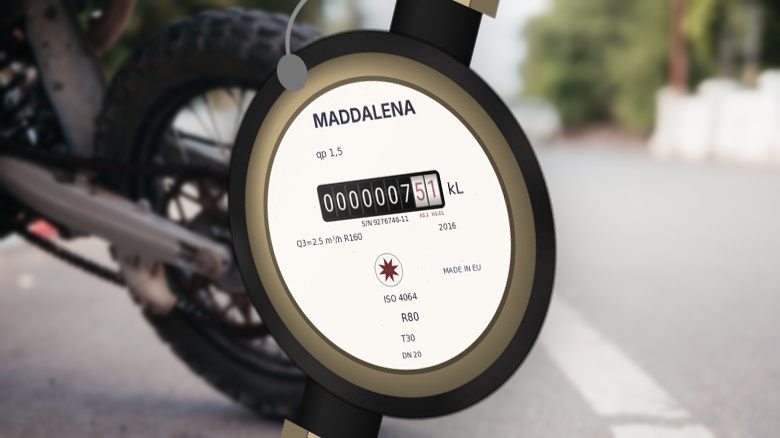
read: 7.51 kL
